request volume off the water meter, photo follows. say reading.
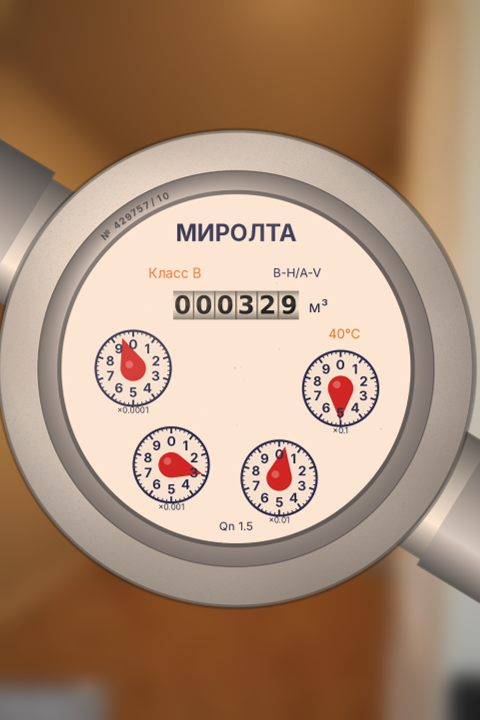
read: 329.5029 m³
